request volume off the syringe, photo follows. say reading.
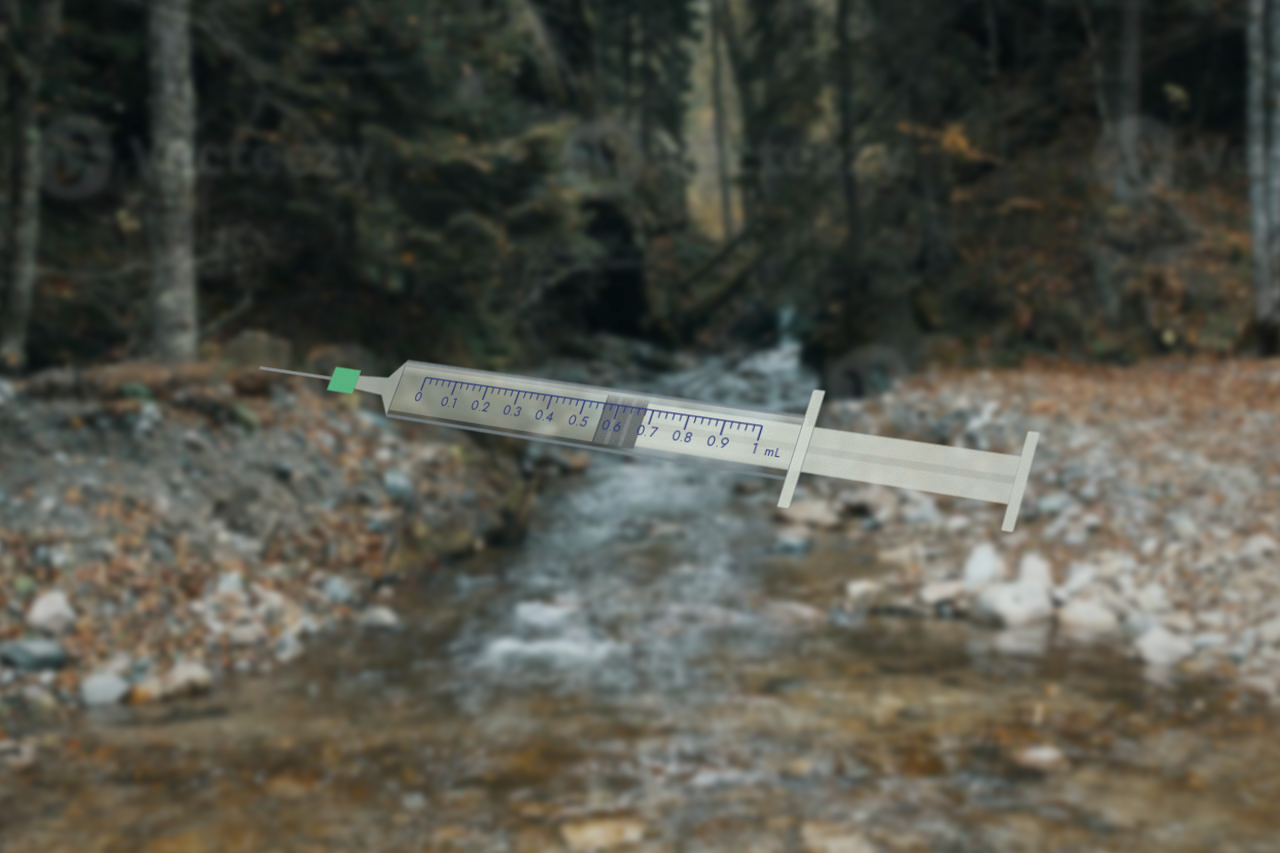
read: 0.56 mL
